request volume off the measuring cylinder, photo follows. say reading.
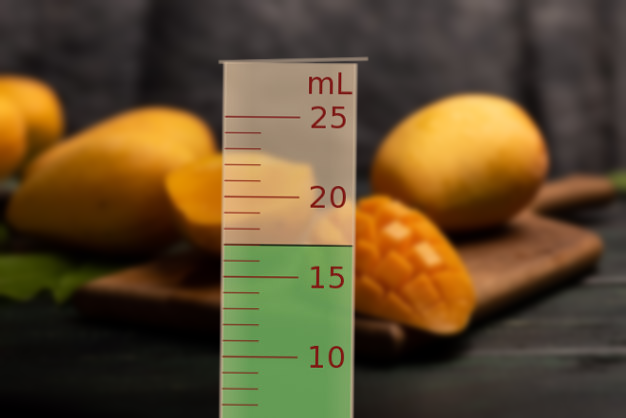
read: 17 mL
